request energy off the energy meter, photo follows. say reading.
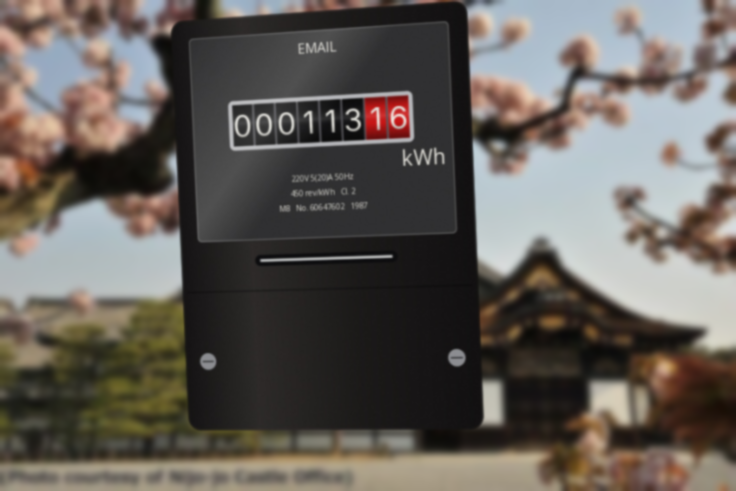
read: 113.16 kWh
